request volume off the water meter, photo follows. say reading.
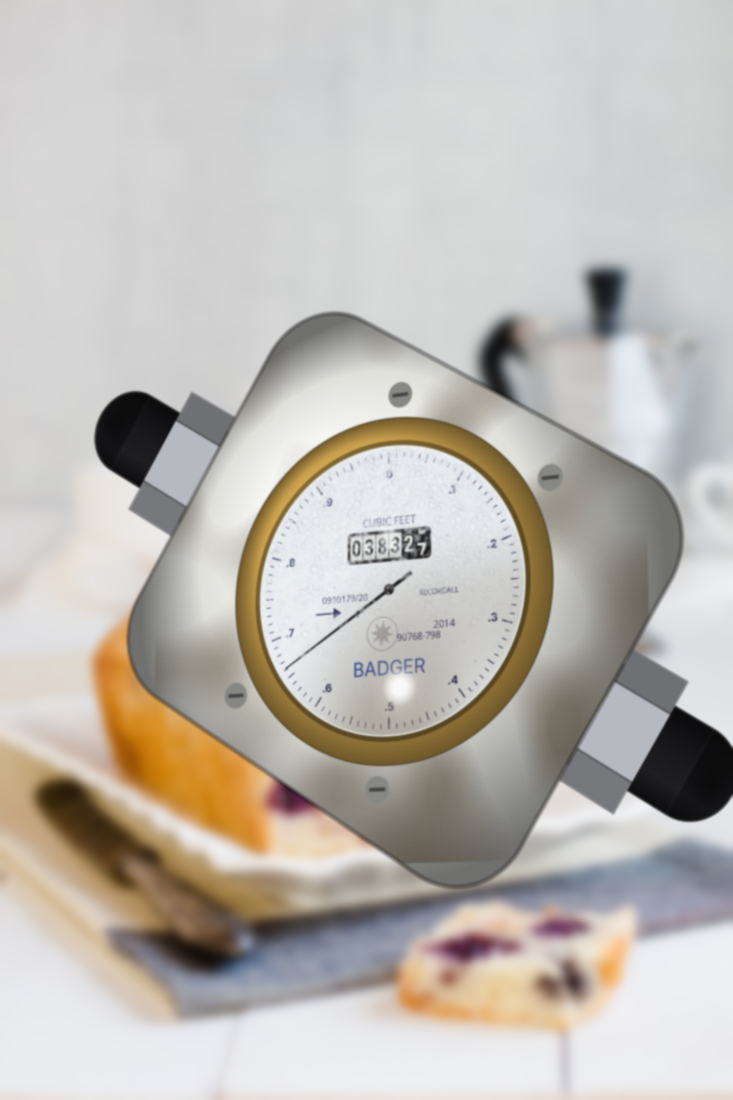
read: 38326.66 ft³
